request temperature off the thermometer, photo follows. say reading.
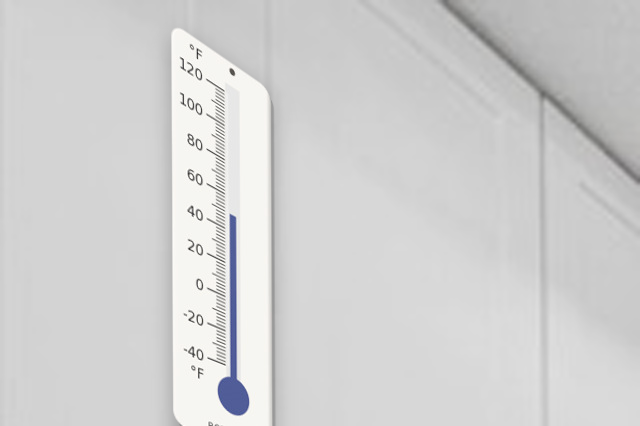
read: 50 °F
